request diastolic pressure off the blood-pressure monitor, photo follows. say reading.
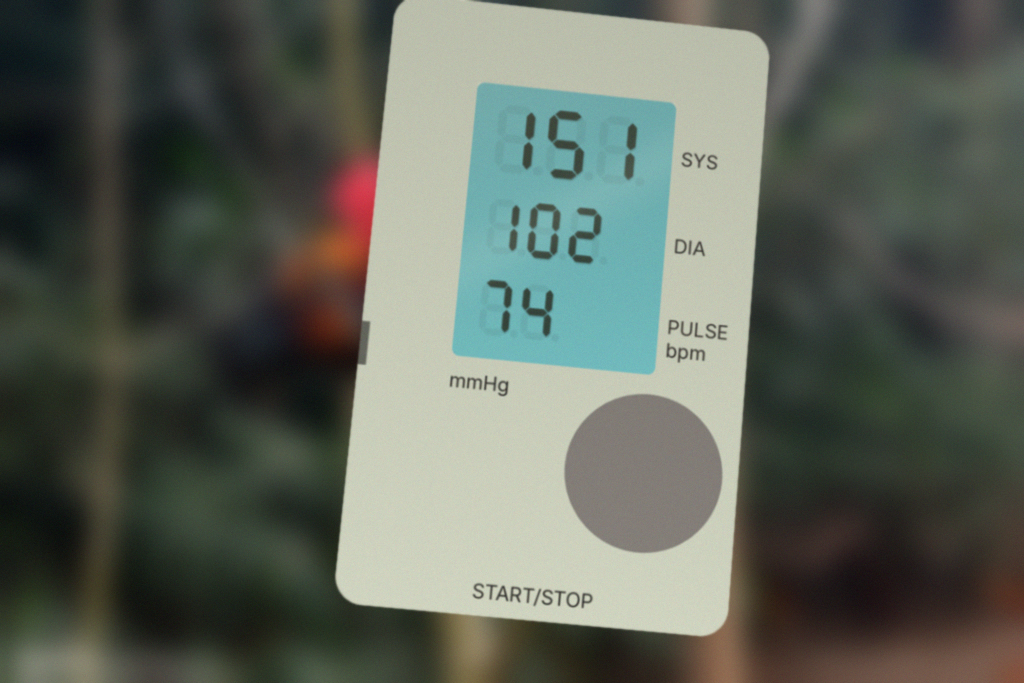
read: 102 mmHg
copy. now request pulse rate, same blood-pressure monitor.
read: 74 bpm
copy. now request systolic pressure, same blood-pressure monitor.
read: 151 mmHg
